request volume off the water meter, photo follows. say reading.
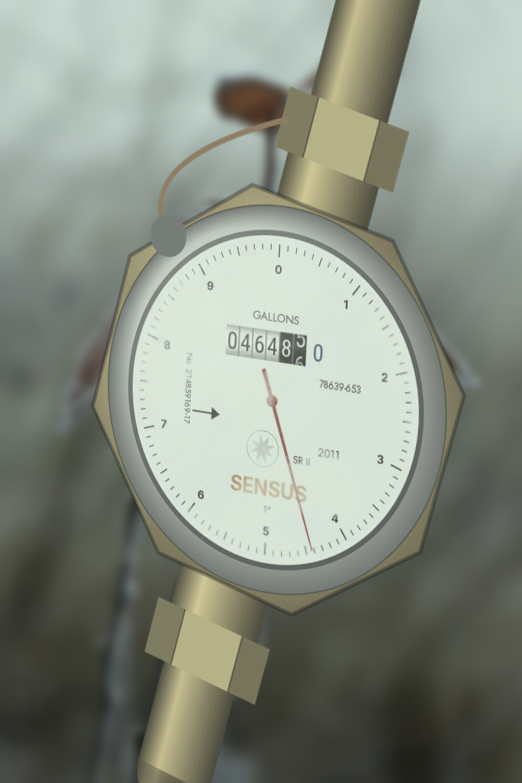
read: 464854.4 gal
